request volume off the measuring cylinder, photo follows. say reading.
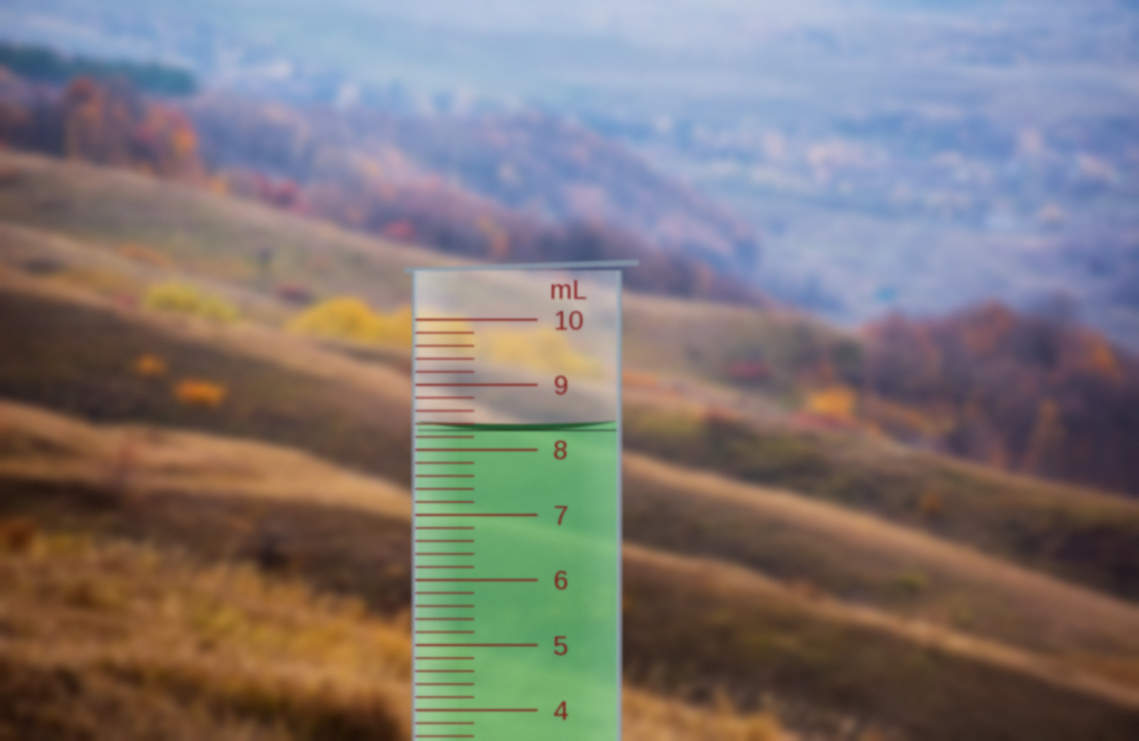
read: 8.3 mL
